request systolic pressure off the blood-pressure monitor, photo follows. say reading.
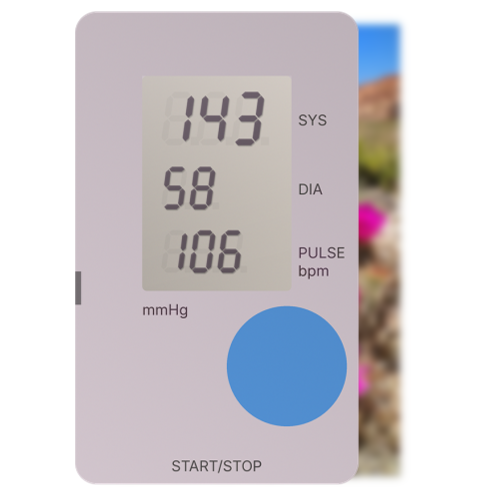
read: 143 mmHg
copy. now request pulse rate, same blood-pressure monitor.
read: 106 bpm
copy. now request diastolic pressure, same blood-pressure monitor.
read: 58 mmHg
